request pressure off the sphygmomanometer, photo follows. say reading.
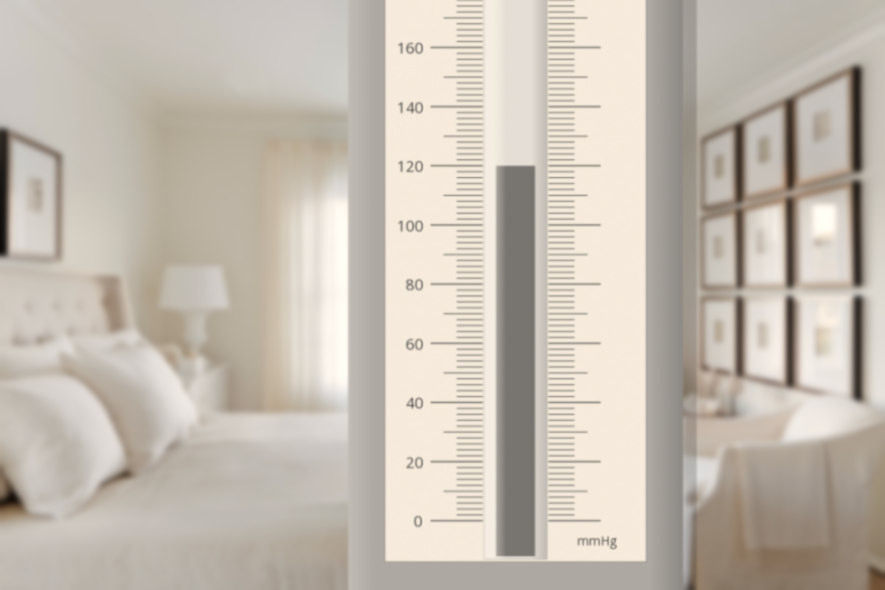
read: 120 mmHg
